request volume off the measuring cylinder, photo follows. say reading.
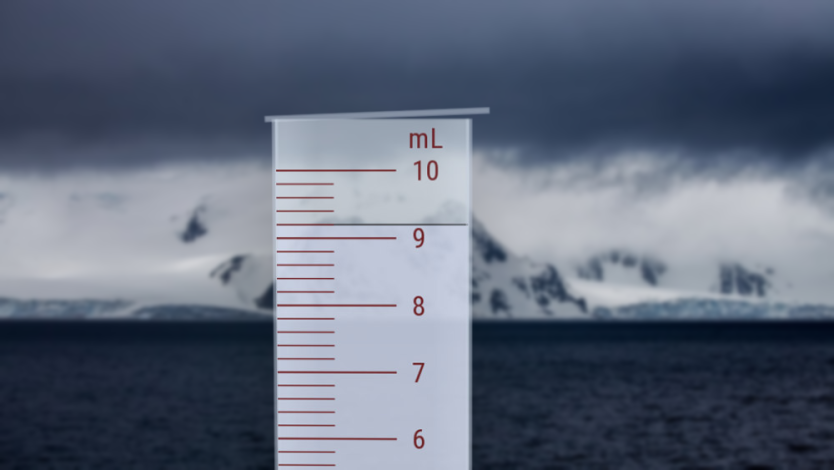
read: 9.2 mL
